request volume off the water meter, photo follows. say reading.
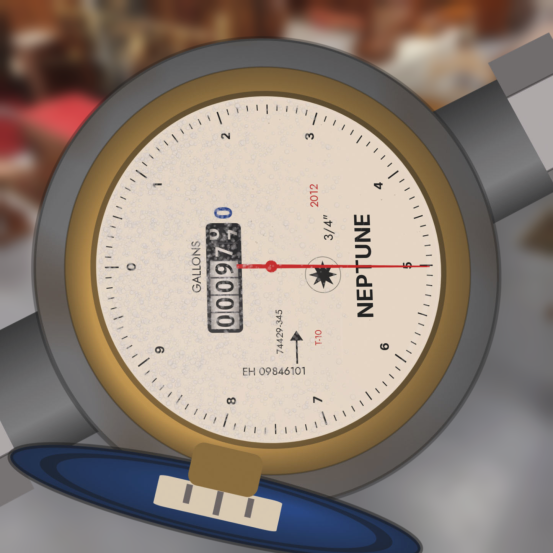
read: 9765.0 gal
